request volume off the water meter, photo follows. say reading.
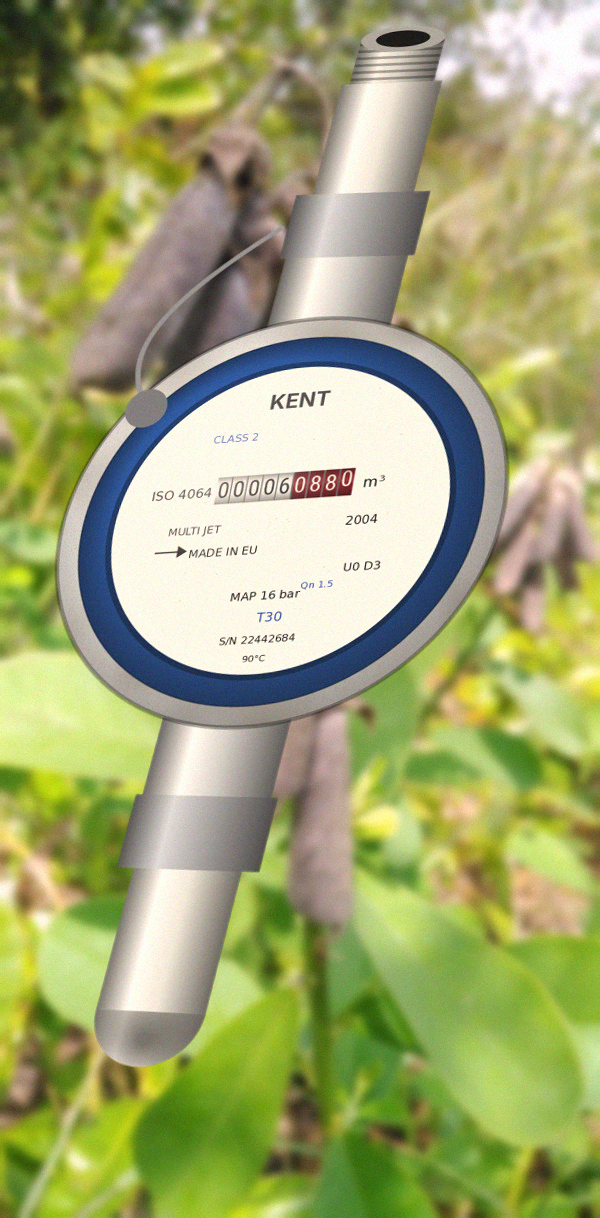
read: 6.0880 m³
